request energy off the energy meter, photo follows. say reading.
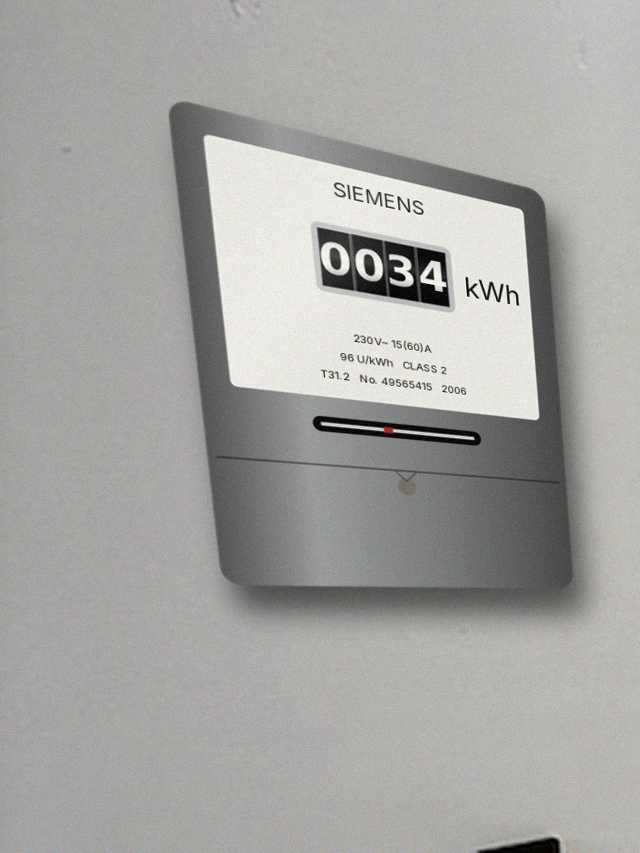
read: 34 kWh
